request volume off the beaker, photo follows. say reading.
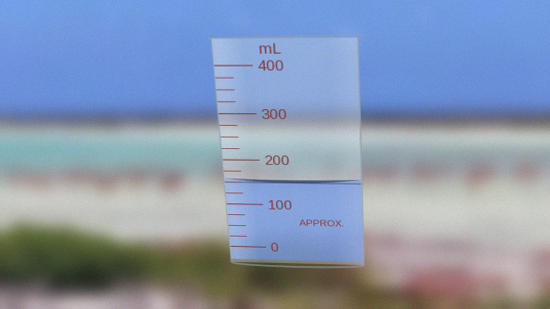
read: 150 mL
